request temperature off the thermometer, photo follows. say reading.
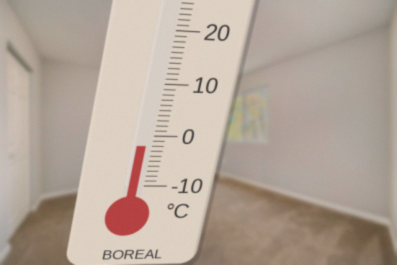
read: -2 °C
